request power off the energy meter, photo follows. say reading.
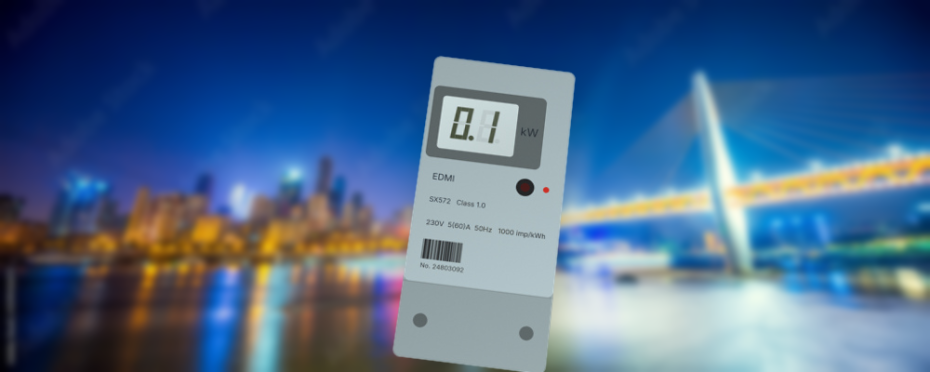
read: 0.1 kW
